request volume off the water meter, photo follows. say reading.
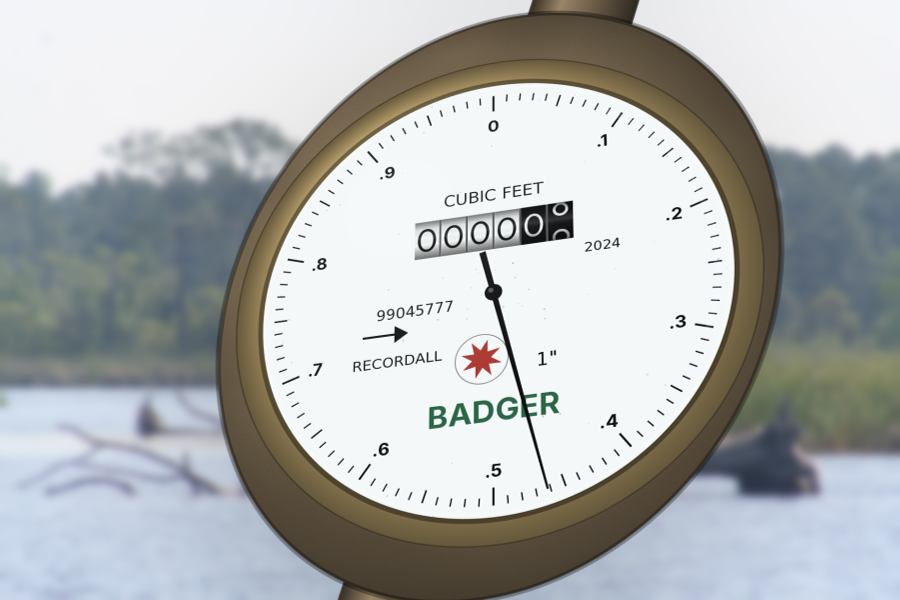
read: 8.46 ft³
